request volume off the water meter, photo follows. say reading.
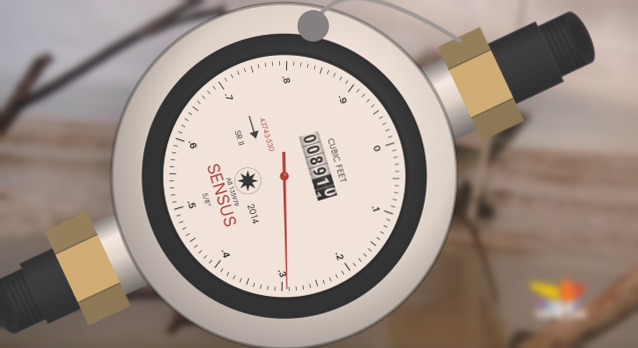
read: 8910.29 ft³
